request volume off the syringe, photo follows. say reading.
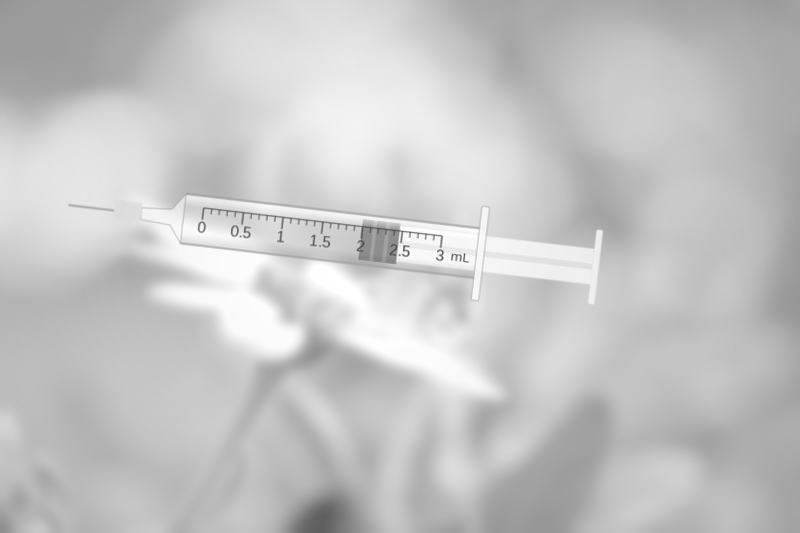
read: 2 mL
